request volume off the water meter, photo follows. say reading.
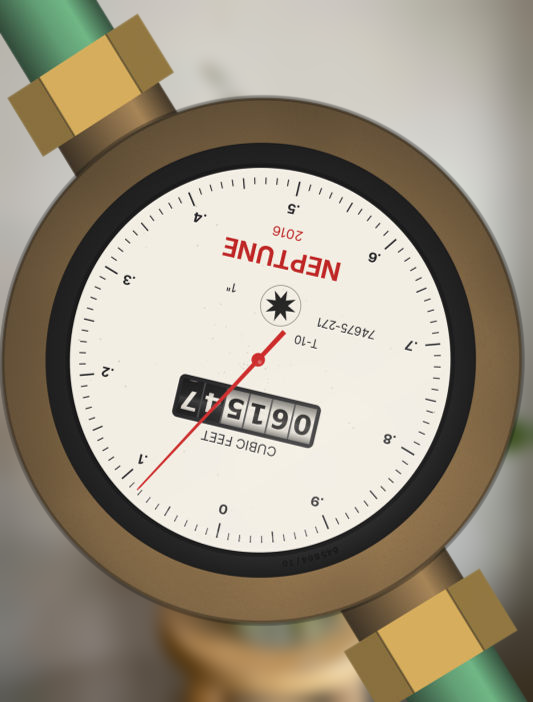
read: 61547.08 ft³
